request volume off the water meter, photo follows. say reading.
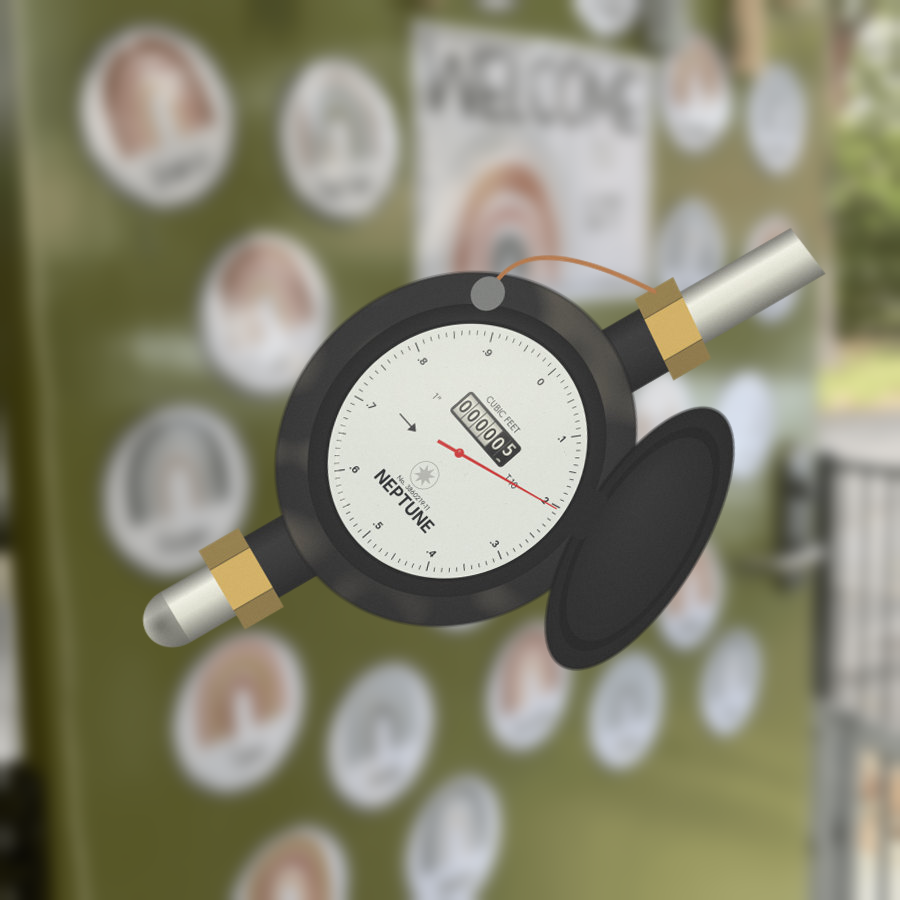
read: 5.20 ft³
